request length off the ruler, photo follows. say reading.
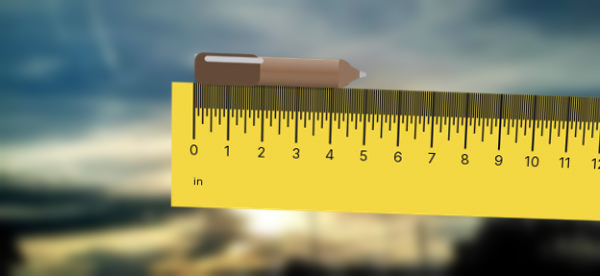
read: 5 in
